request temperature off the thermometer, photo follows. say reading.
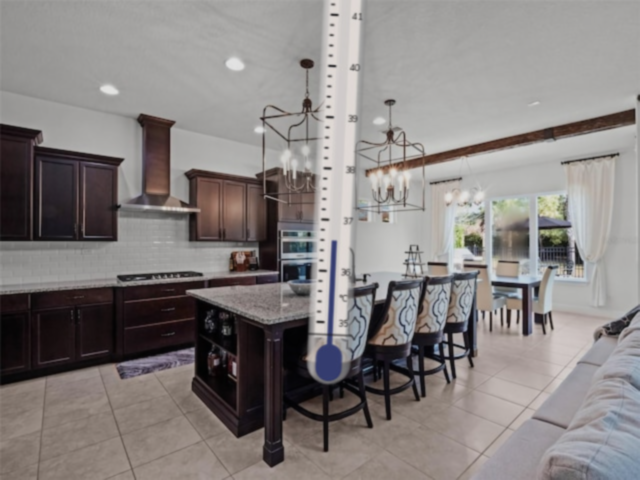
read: 36.6 °C
